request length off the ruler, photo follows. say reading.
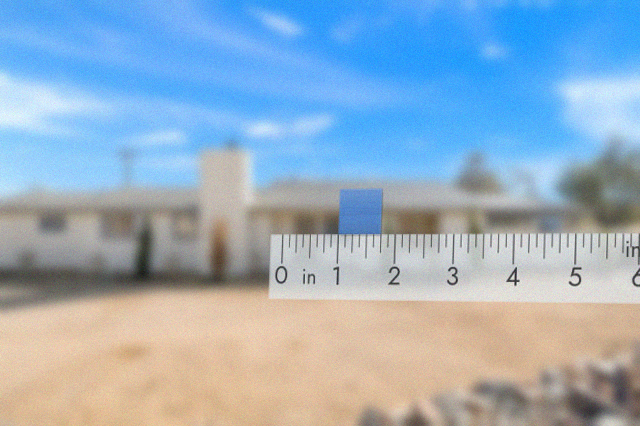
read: 0.75 in
